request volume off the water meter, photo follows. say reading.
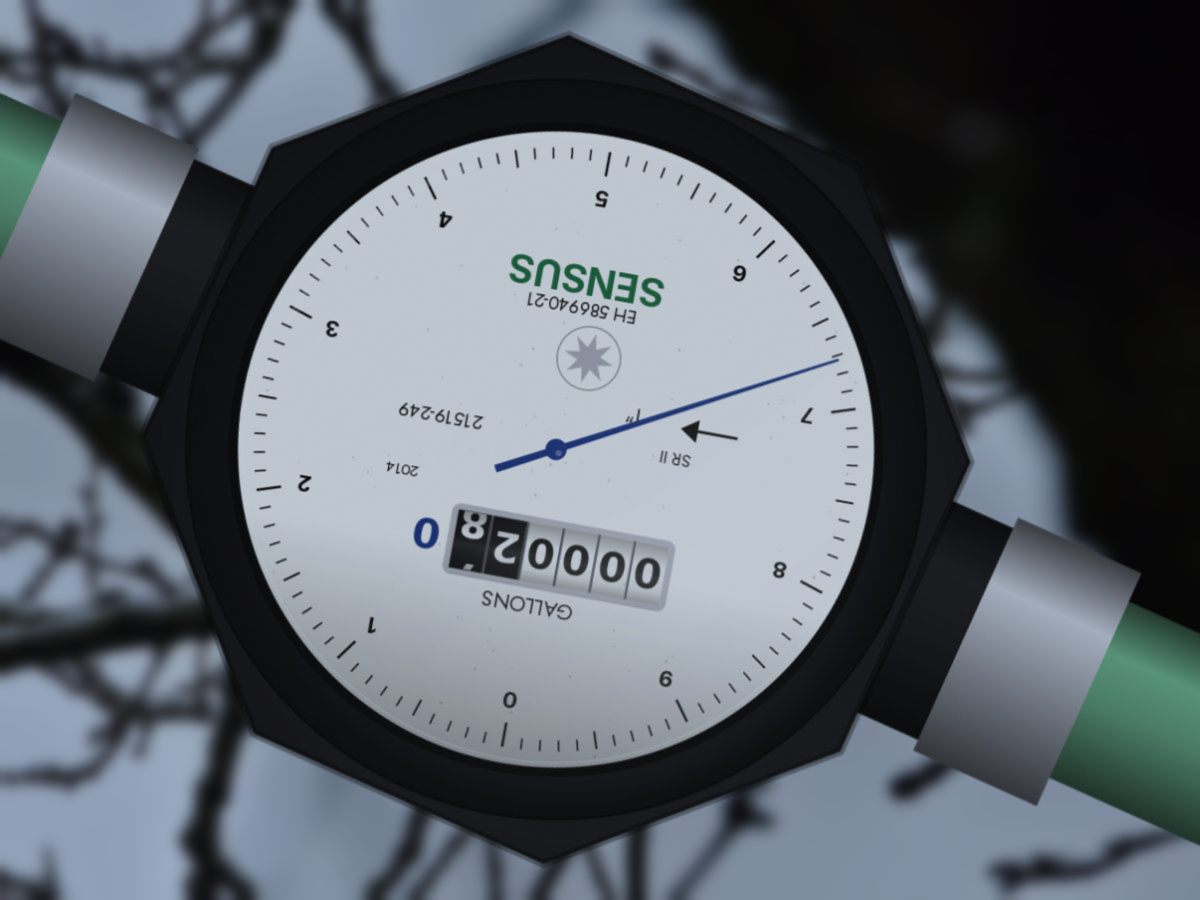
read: 276.7 gal
